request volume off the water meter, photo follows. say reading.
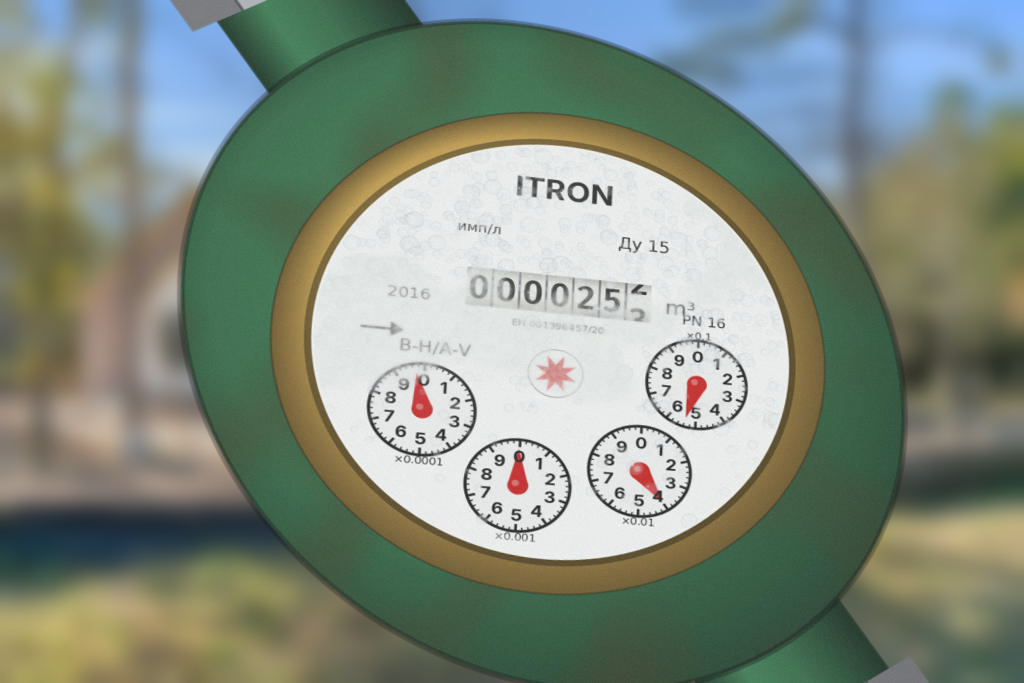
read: 252.5399 m³
